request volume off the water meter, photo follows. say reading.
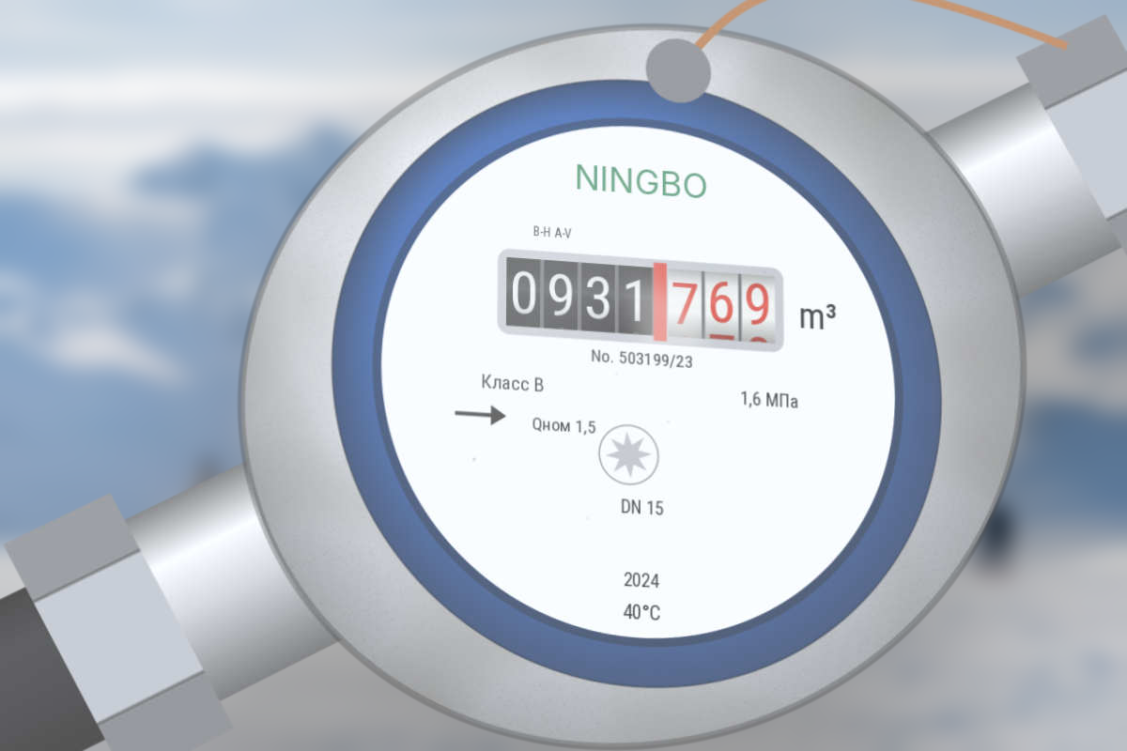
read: 931.769 m³
